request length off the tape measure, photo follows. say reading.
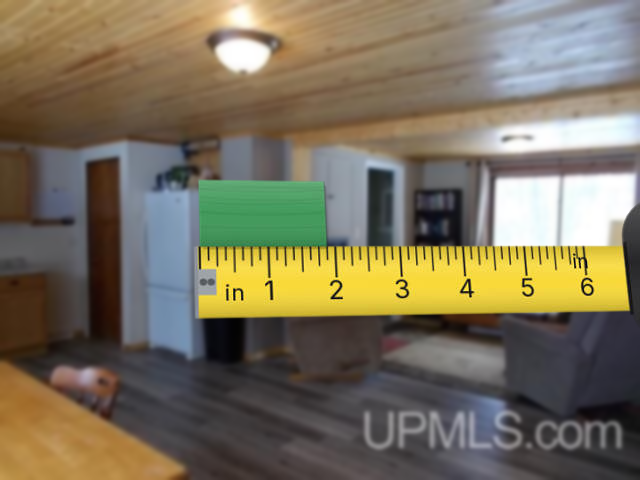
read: 1.875 in
